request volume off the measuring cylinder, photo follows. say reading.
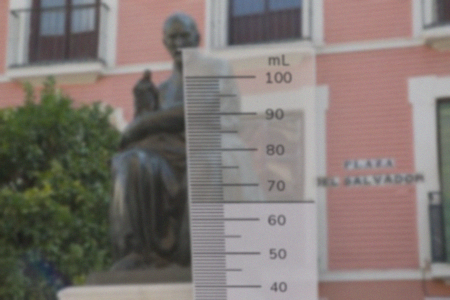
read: 65 mL
